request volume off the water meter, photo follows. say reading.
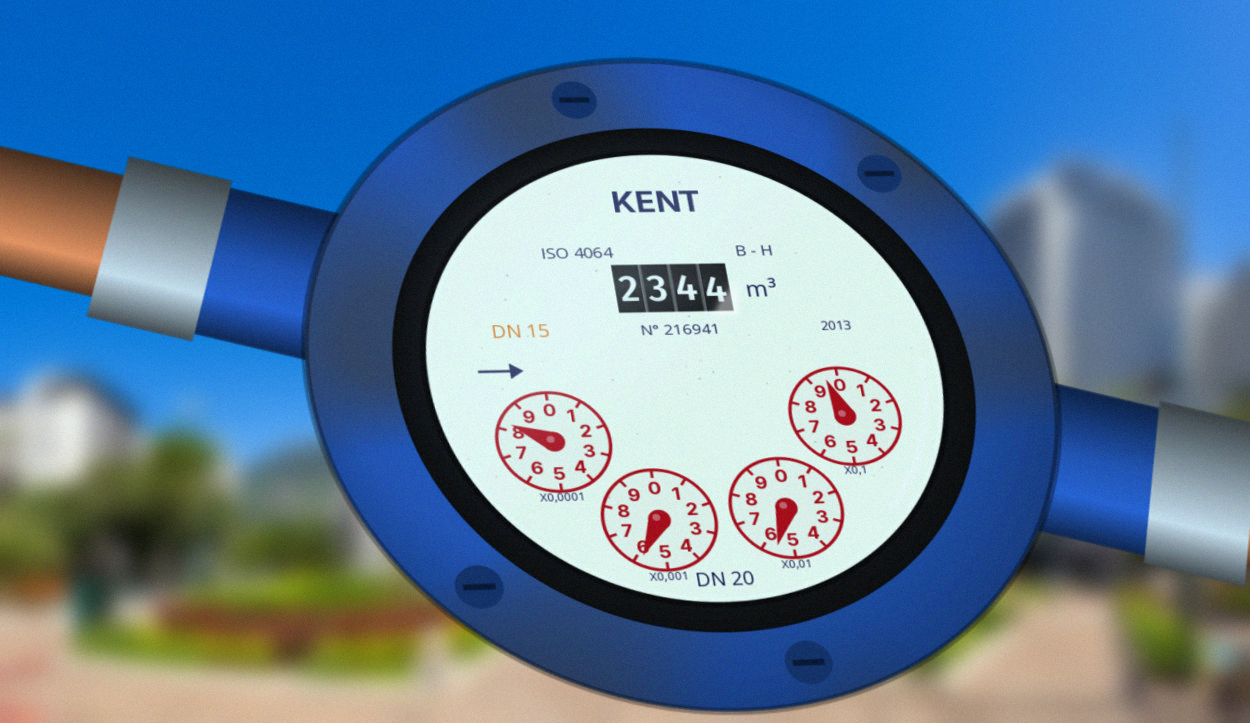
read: 2343.9558 m³
